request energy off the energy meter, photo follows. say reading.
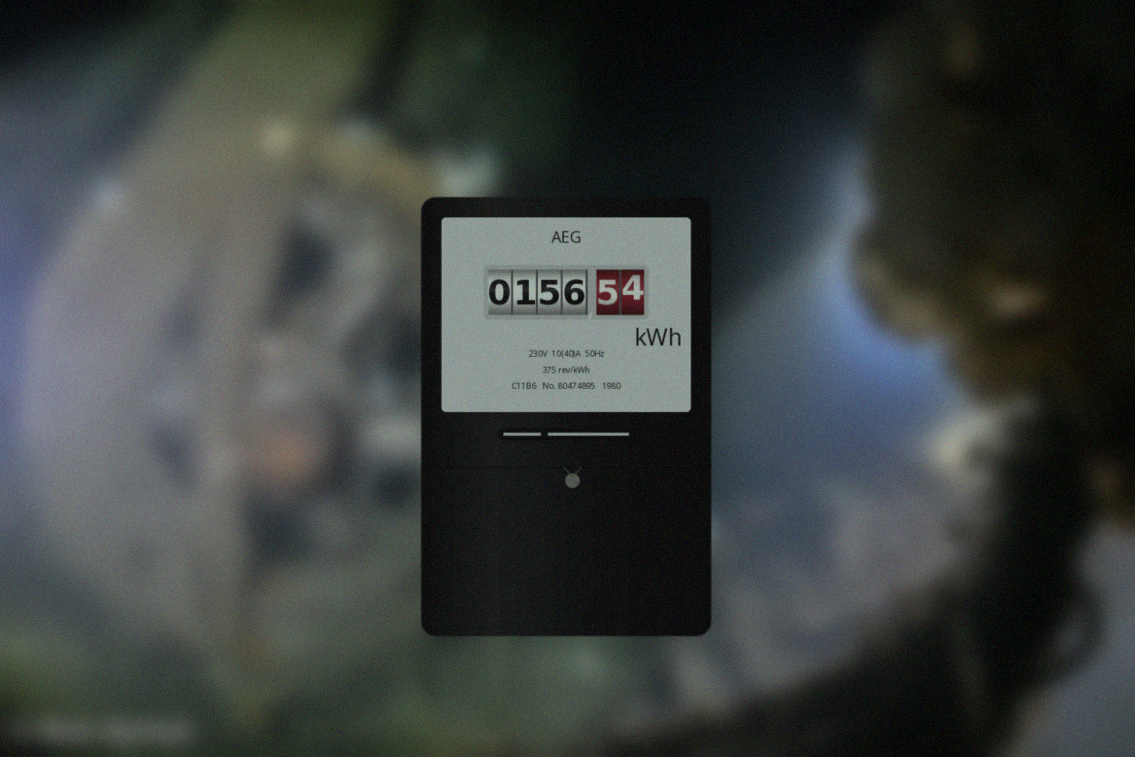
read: 156.54 kWh
